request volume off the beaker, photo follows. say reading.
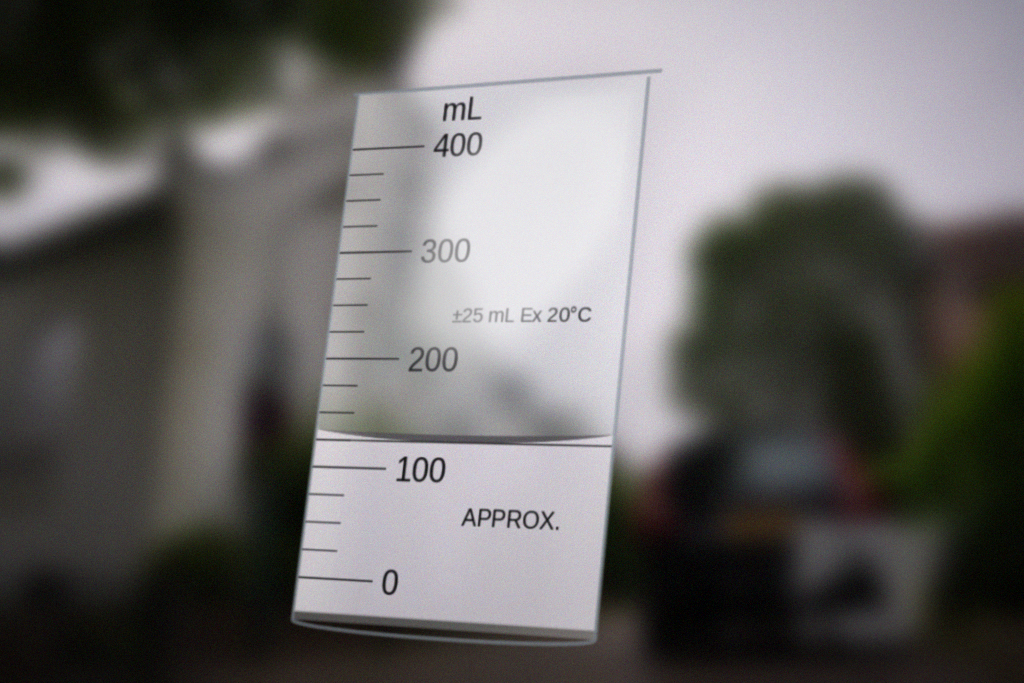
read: 125 mL
